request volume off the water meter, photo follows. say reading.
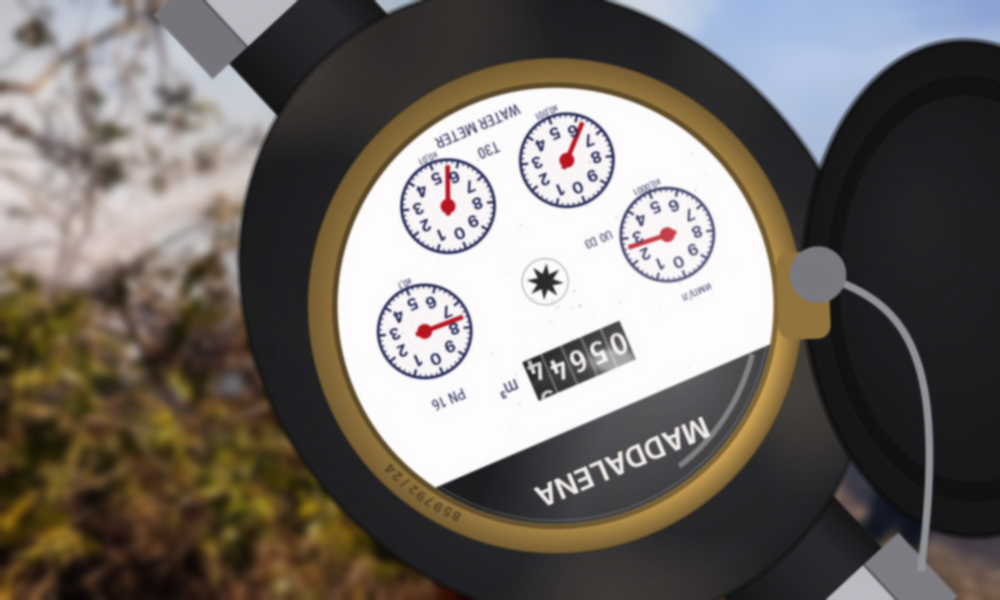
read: 5643.7562 m³
